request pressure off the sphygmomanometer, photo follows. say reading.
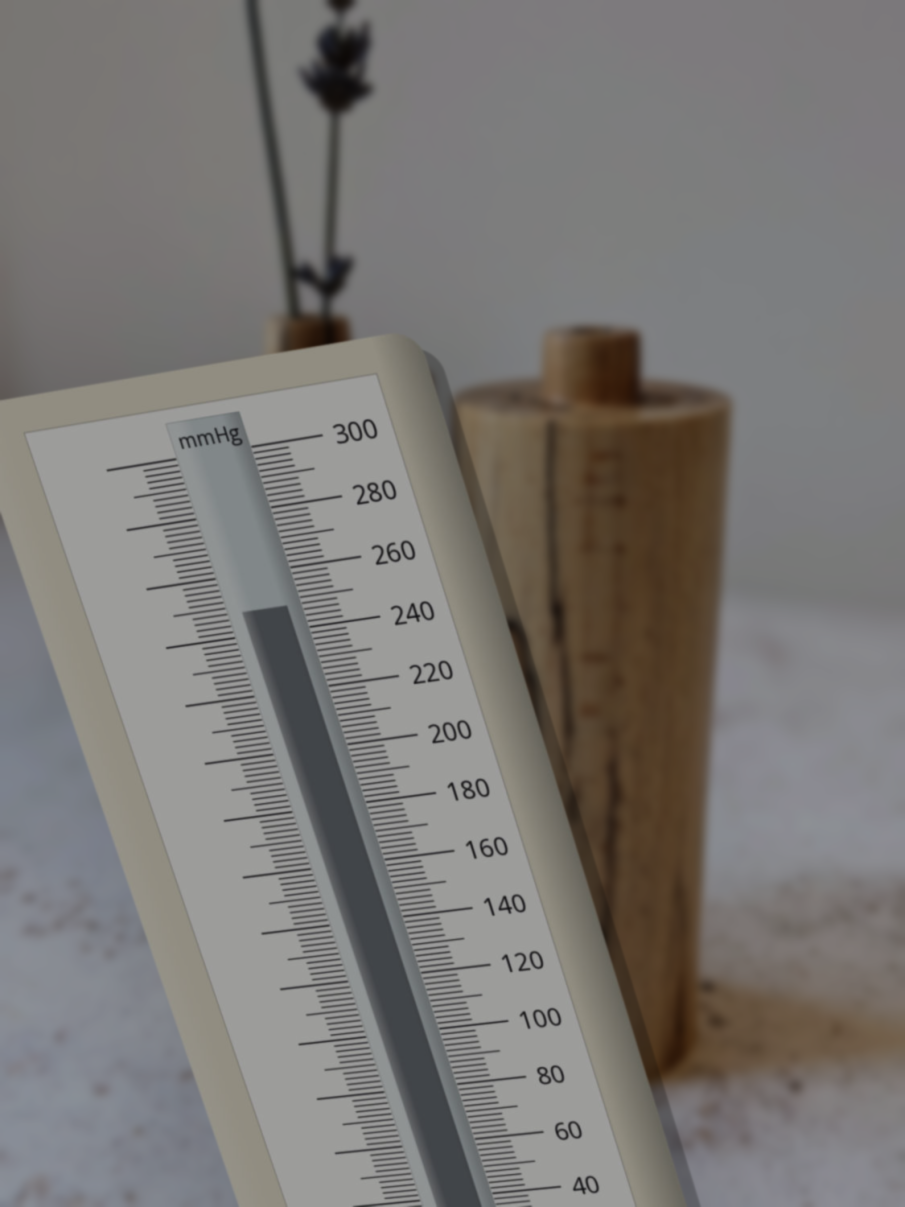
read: 248 mmHg
